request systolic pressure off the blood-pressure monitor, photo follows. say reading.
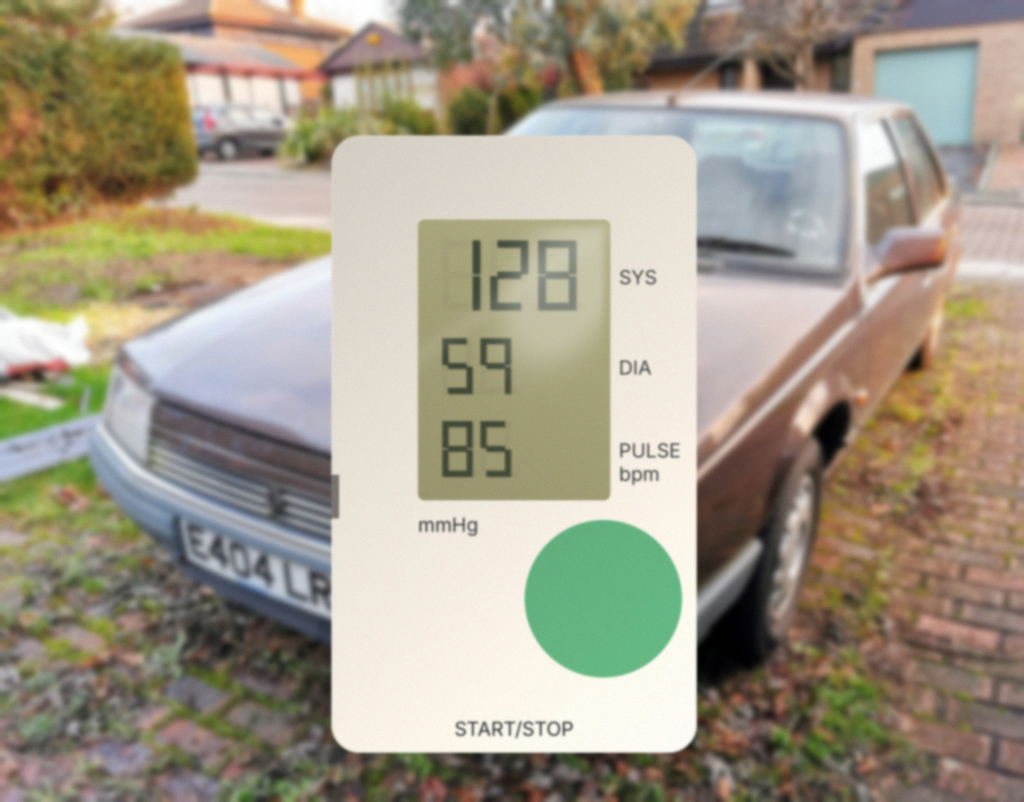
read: 128 mmHg
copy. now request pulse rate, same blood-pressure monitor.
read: 85 bpm
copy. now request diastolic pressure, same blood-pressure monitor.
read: 59 mmHg
